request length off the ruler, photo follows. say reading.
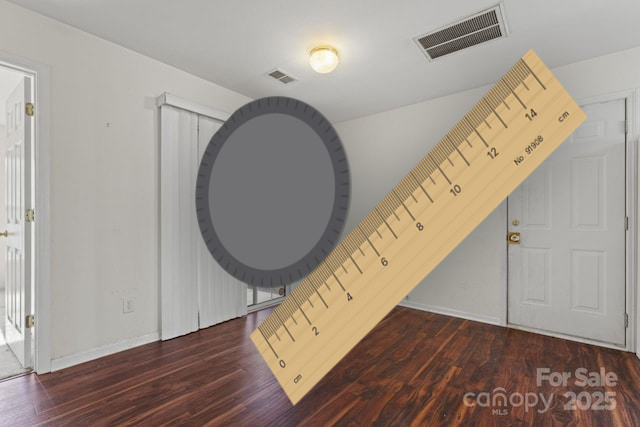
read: 7.5 cm
